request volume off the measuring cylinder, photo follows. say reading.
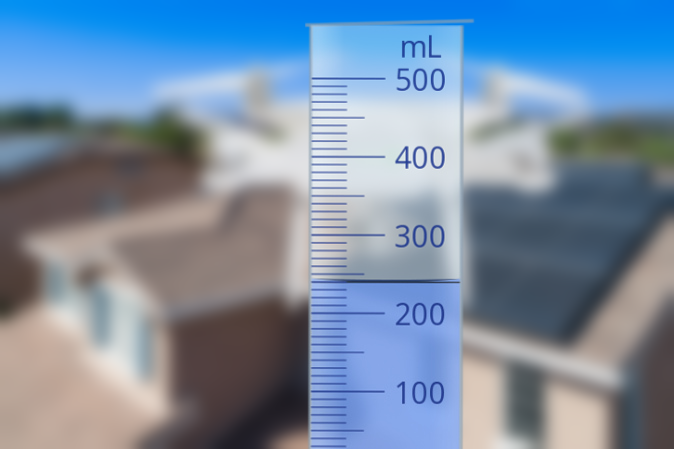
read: 240 mL
